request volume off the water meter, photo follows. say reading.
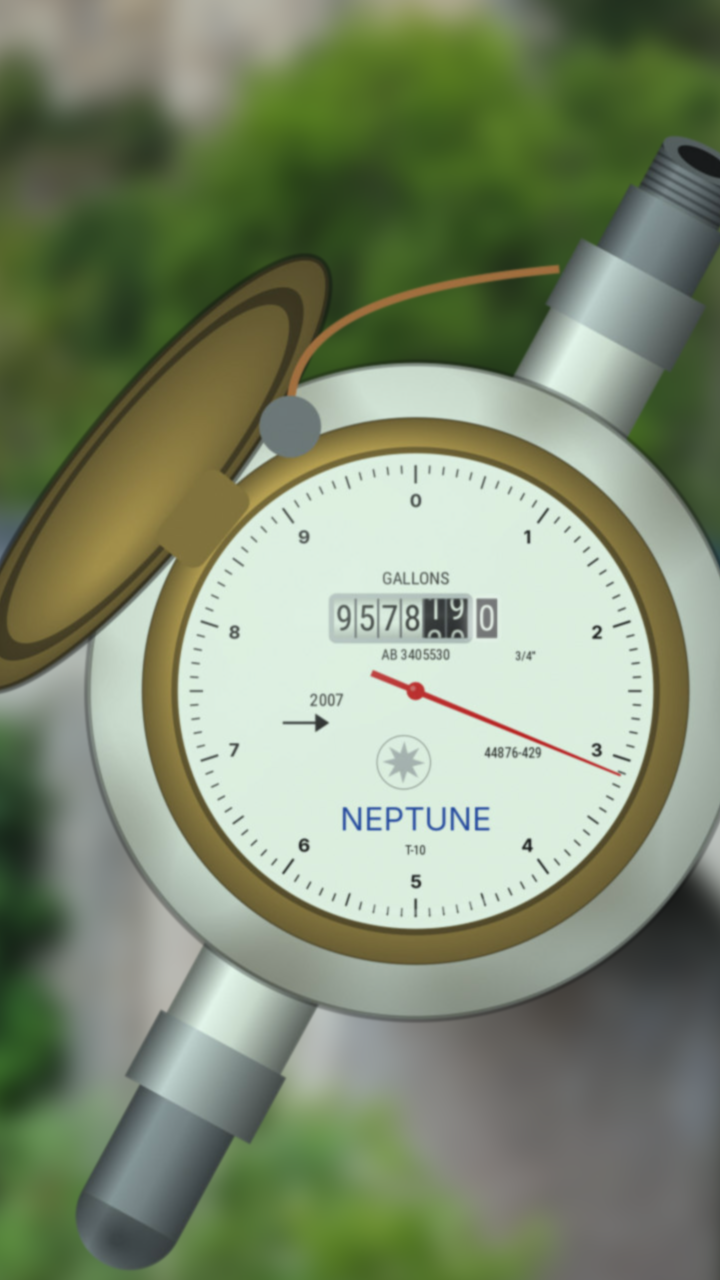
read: 9578193.1 gal
